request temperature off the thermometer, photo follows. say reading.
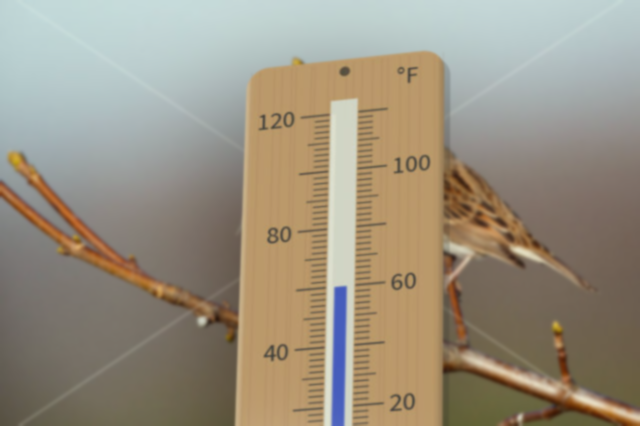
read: 60 °F
